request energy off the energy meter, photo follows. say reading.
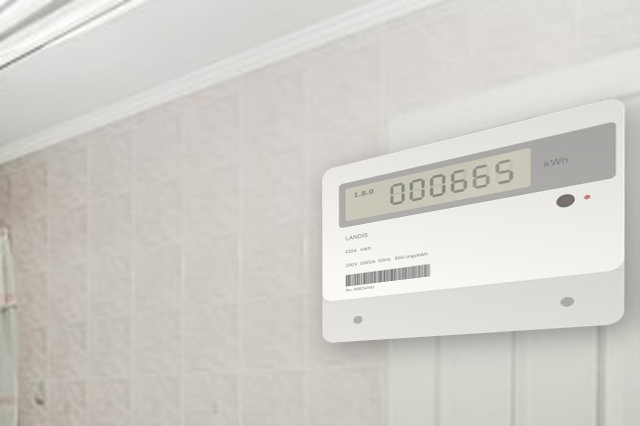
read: 665 kWh
